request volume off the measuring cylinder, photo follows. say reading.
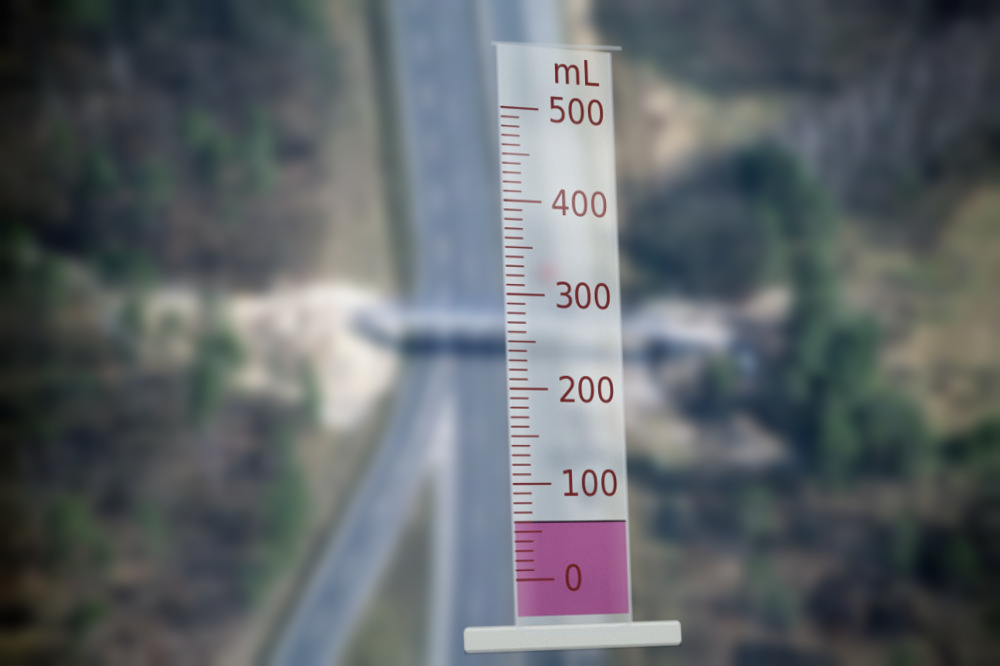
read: 60 mL
